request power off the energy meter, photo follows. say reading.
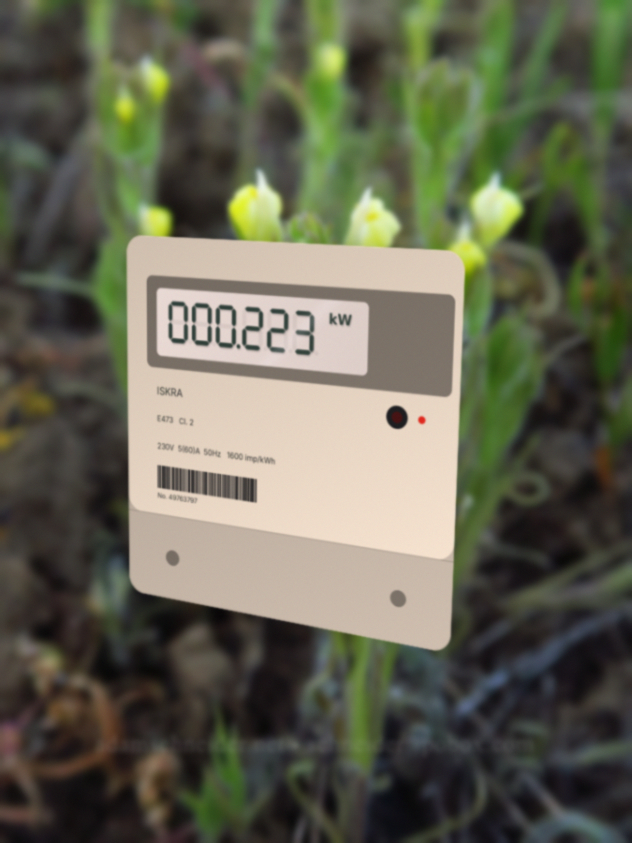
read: 0.223 kW
